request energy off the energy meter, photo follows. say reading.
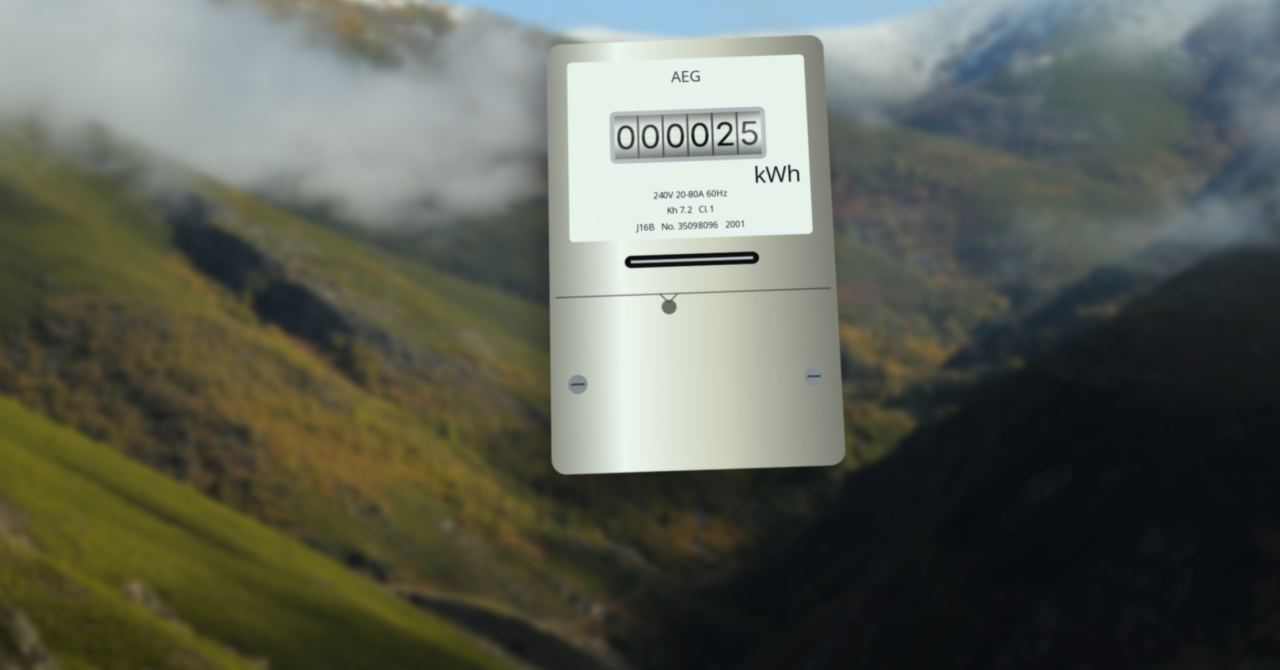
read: 25 kWh
